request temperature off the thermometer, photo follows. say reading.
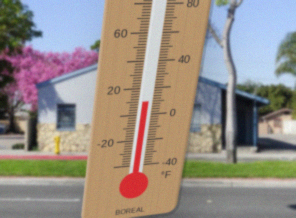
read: 10 °F
